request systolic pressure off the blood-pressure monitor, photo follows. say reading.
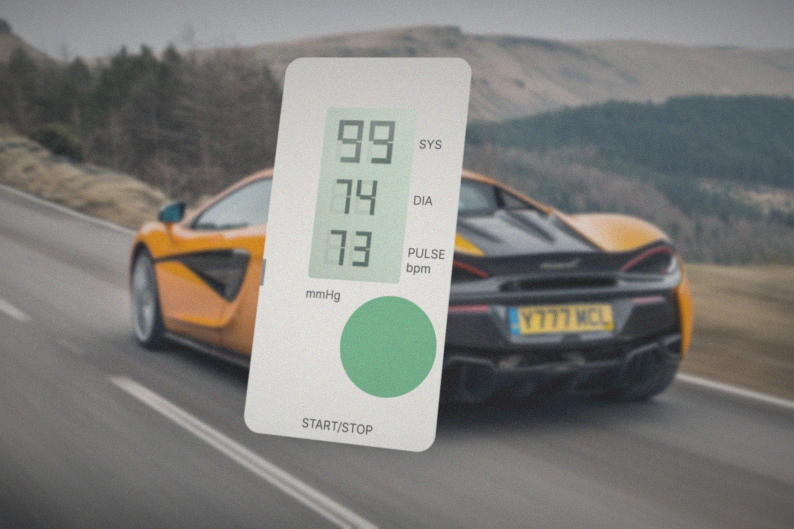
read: 99 mmHg
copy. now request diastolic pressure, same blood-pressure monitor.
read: 74 mmHg
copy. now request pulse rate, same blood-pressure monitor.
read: 73 bpm
